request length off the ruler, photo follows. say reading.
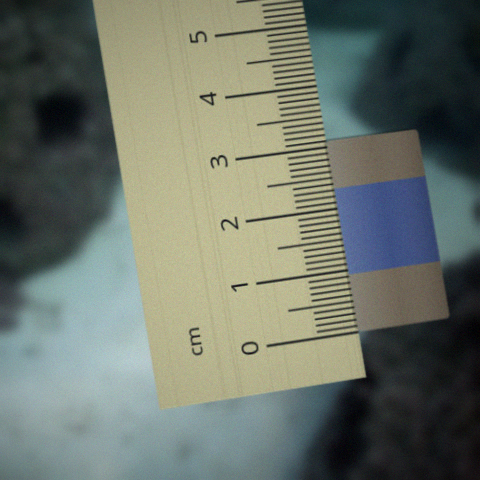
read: 3.1 cm
